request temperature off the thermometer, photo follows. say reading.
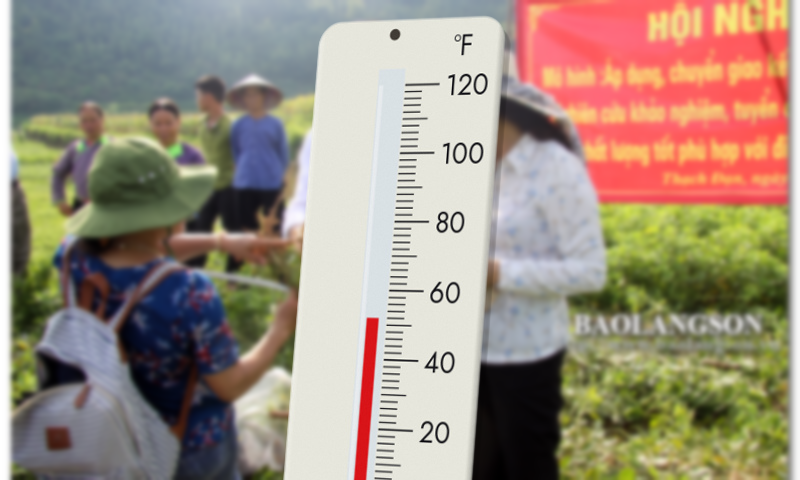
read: 52 °F
